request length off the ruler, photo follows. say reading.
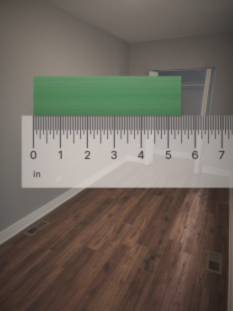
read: 5.5 in
